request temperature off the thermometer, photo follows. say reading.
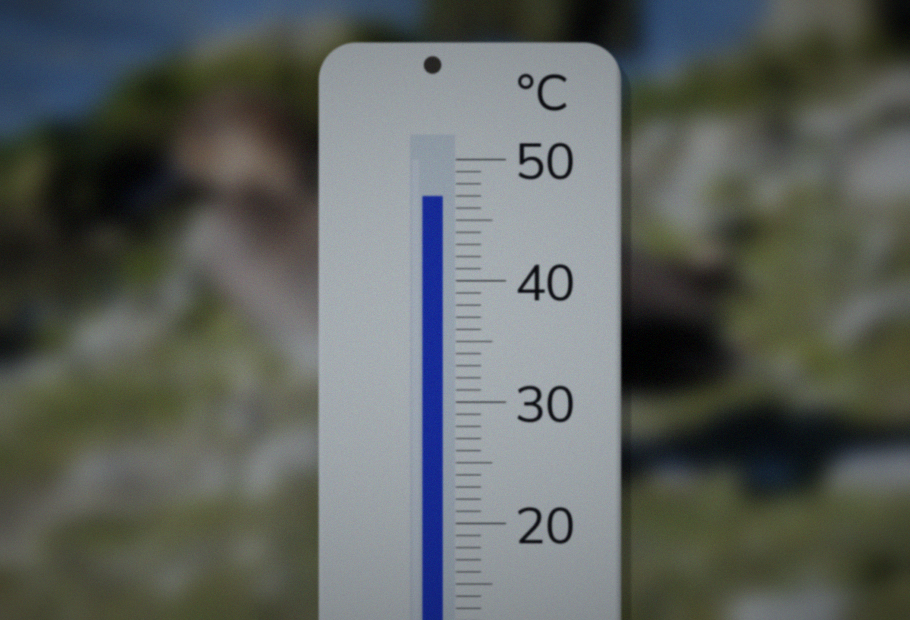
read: 47 °C
